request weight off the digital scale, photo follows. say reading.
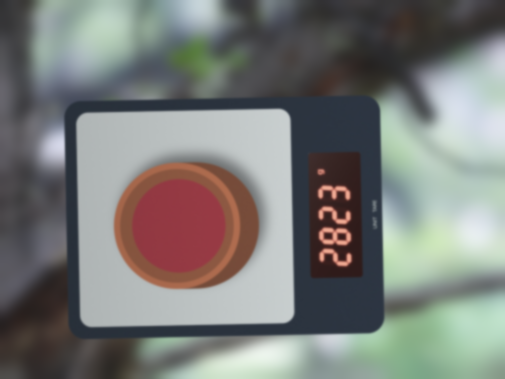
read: 2823 g
